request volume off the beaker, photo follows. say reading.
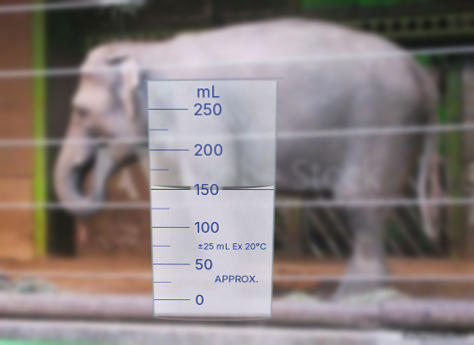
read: 150 mL
